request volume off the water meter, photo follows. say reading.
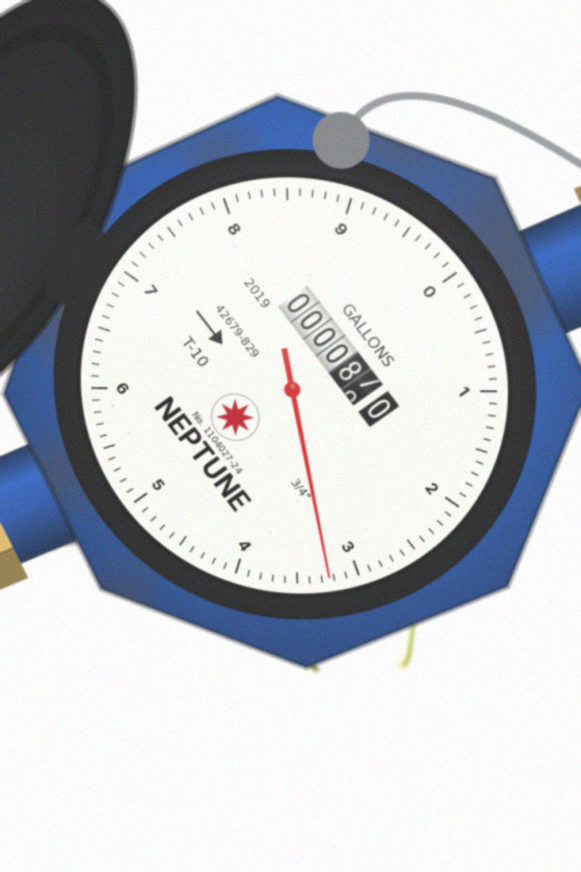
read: 873.2 gal
